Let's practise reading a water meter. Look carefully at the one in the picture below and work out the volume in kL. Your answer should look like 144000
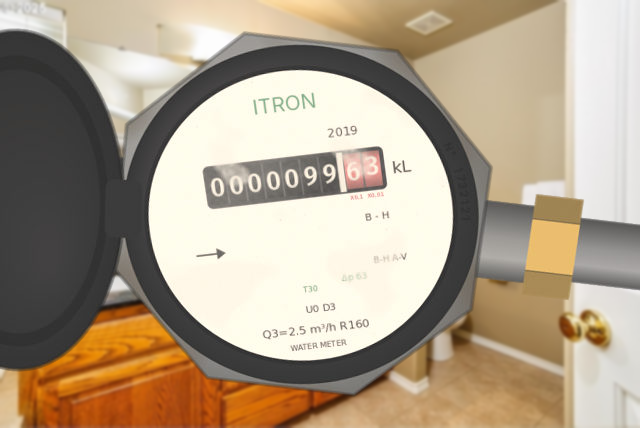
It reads 99.63
